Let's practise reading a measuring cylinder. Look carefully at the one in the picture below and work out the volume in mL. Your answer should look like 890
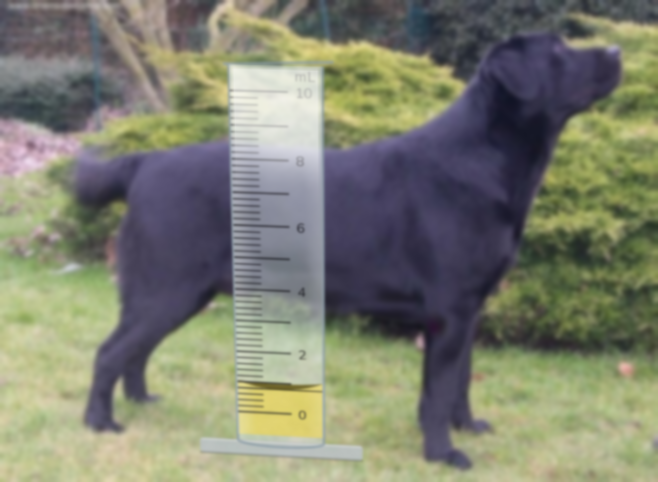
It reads 0.8
